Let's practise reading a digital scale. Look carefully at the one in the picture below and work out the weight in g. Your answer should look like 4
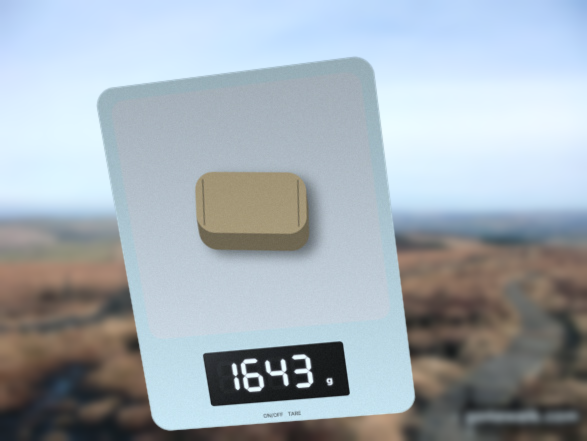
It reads 1643
